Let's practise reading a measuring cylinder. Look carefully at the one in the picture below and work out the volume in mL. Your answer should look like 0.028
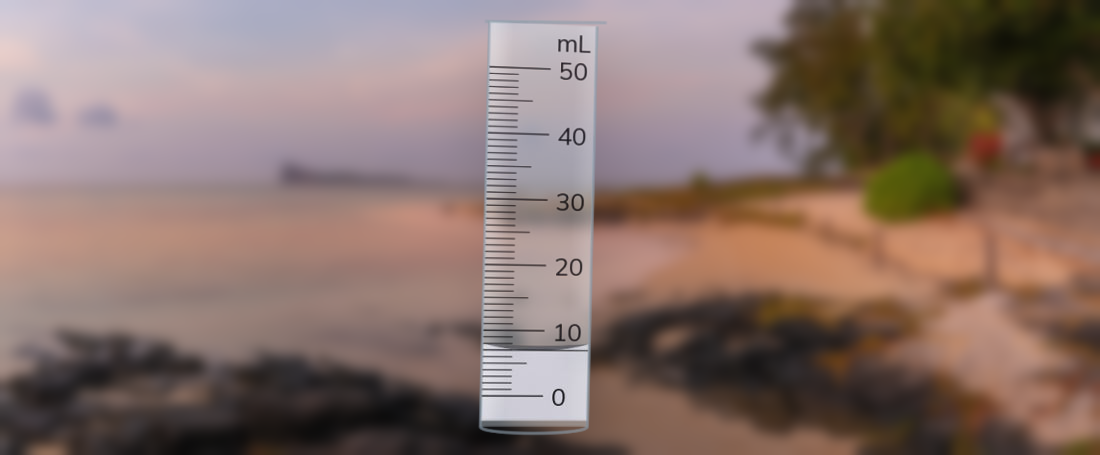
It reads 7
